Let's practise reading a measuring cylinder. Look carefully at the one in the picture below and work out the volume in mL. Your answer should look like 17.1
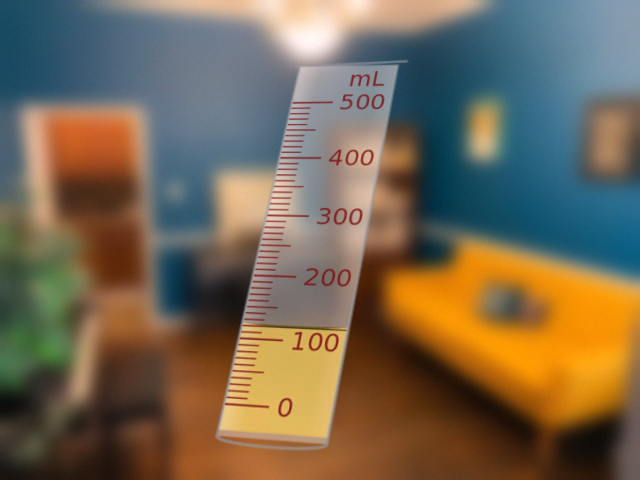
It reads 120
